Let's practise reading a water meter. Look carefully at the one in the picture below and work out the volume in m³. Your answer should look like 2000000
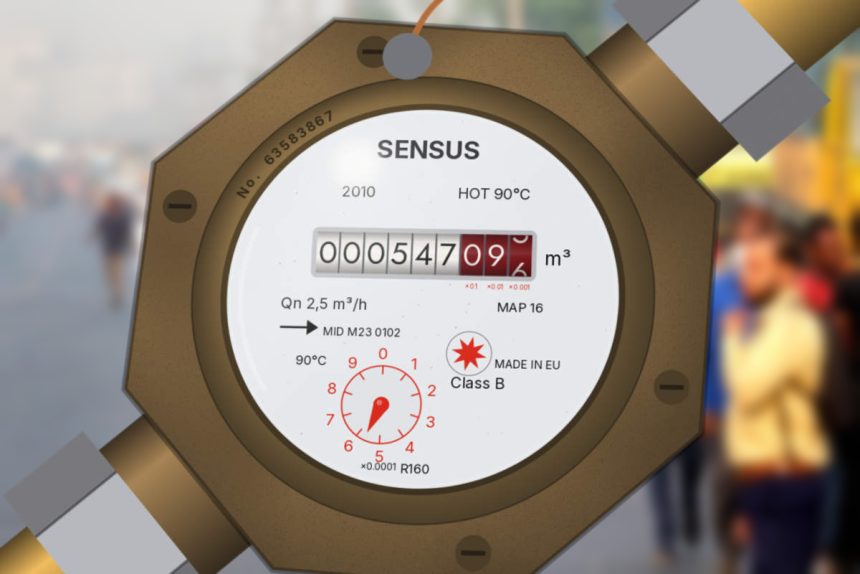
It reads 547.0955
